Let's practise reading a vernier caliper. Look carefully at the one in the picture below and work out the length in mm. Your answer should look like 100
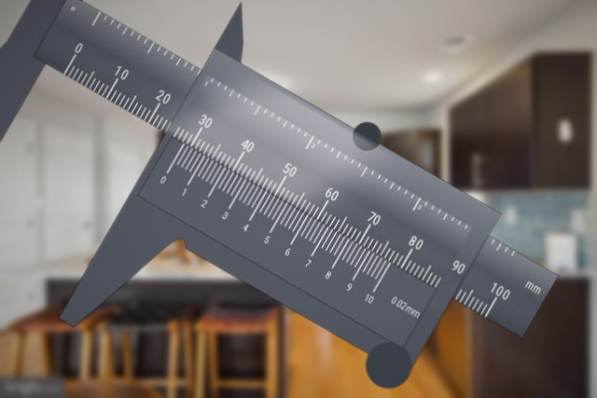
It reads 28.5
